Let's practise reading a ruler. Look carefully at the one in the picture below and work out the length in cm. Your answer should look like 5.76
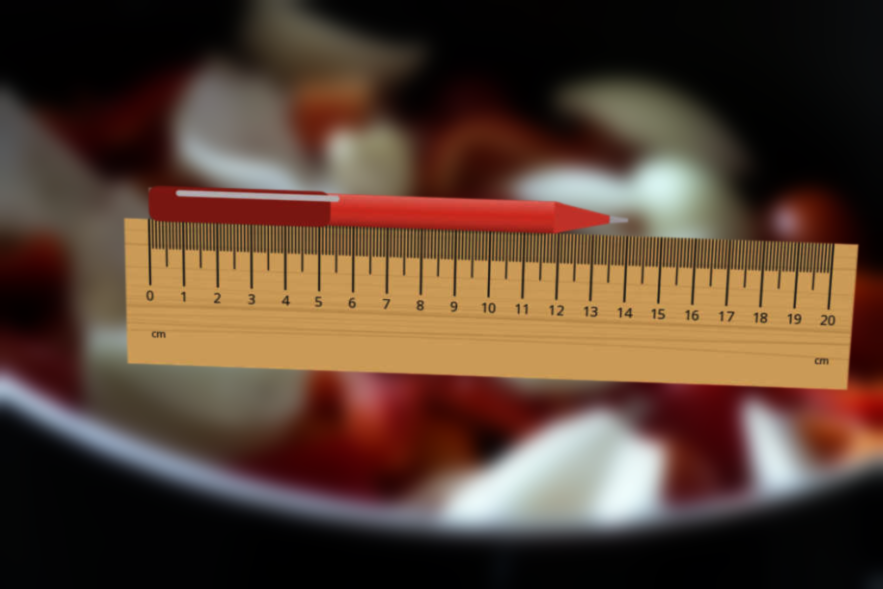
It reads 14
